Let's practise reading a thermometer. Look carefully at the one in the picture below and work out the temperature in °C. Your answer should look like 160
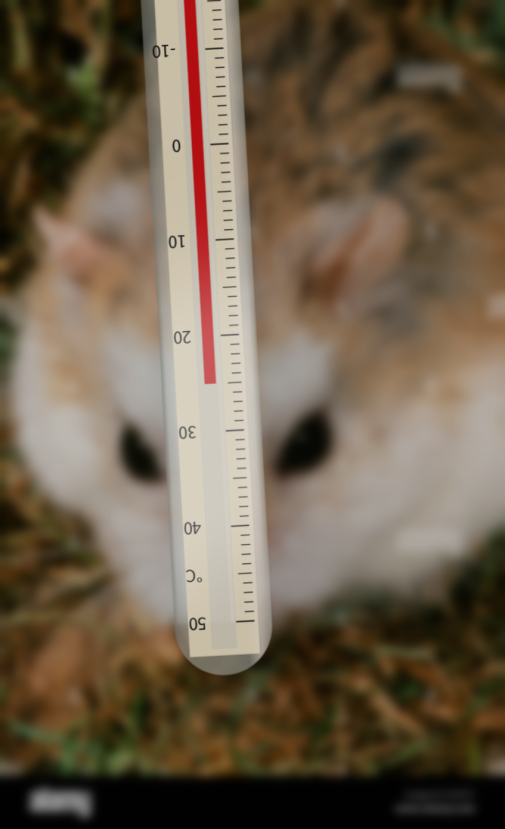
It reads 25
